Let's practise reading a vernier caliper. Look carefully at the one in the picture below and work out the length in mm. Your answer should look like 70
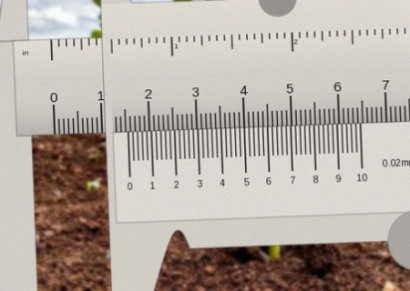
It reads 15.5
